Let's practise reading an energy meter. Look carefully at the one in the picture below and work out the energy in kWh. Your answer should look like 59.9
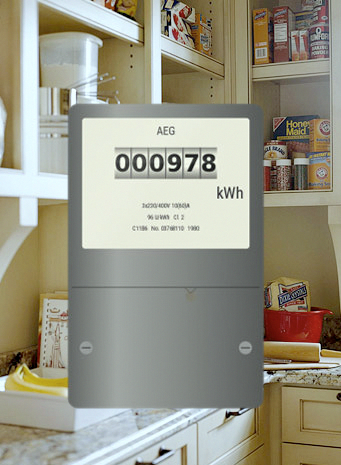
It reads 978
